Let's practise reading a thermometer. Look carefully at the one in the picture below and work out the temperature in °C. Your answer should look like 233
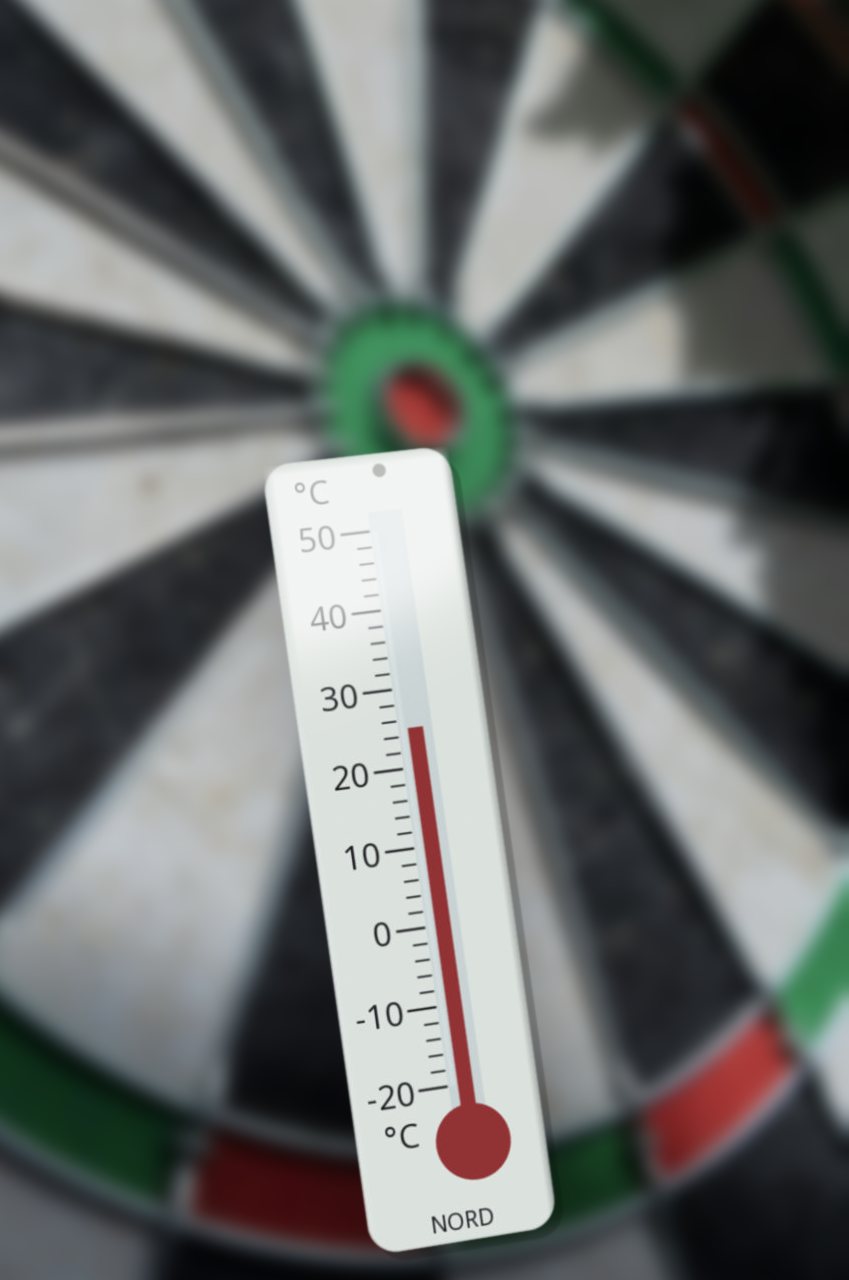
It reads 25
